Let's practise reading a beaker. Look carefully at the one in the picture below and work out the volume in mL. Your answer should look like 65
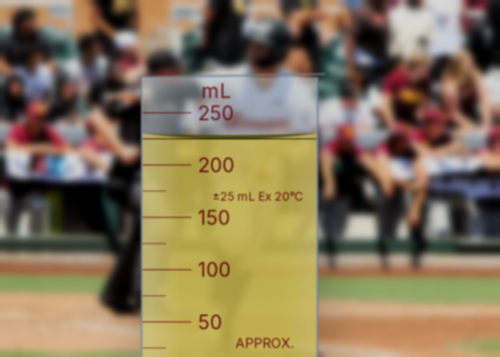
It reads 225
